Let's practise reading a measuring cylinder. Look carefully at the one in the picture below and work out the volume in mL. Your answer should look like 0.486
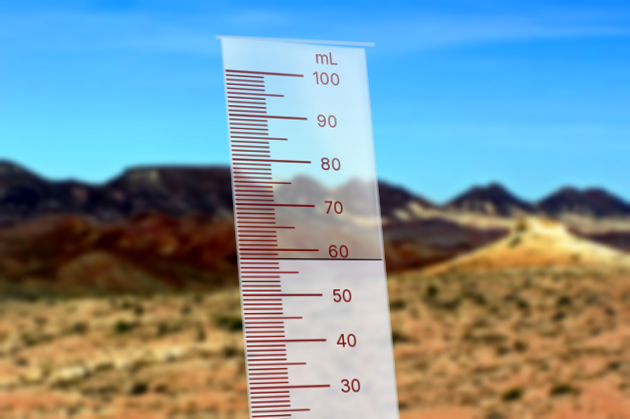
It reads 58
